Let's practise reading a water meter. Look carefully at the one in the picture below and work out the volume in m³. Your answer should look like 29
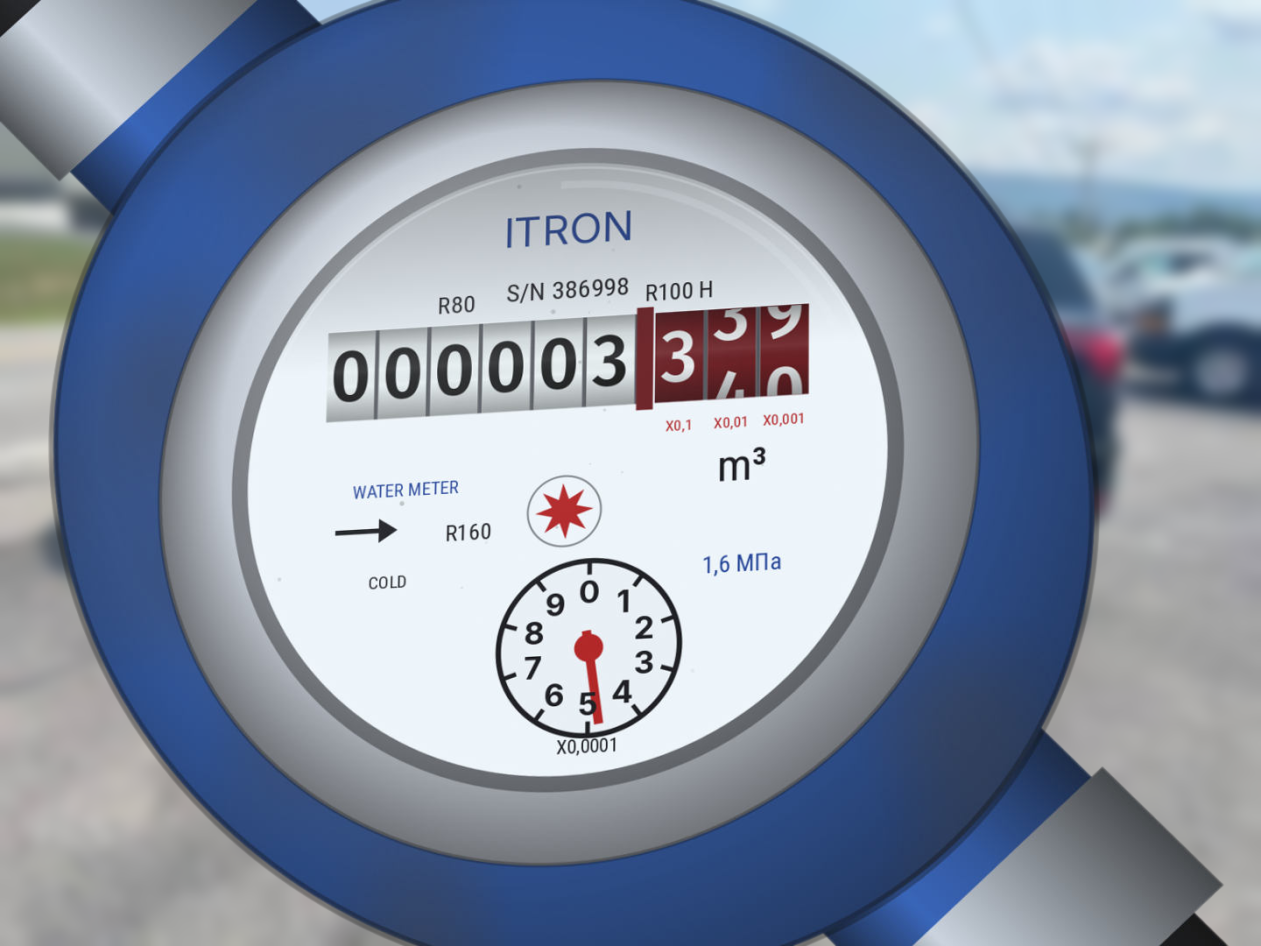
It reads 3.3394
